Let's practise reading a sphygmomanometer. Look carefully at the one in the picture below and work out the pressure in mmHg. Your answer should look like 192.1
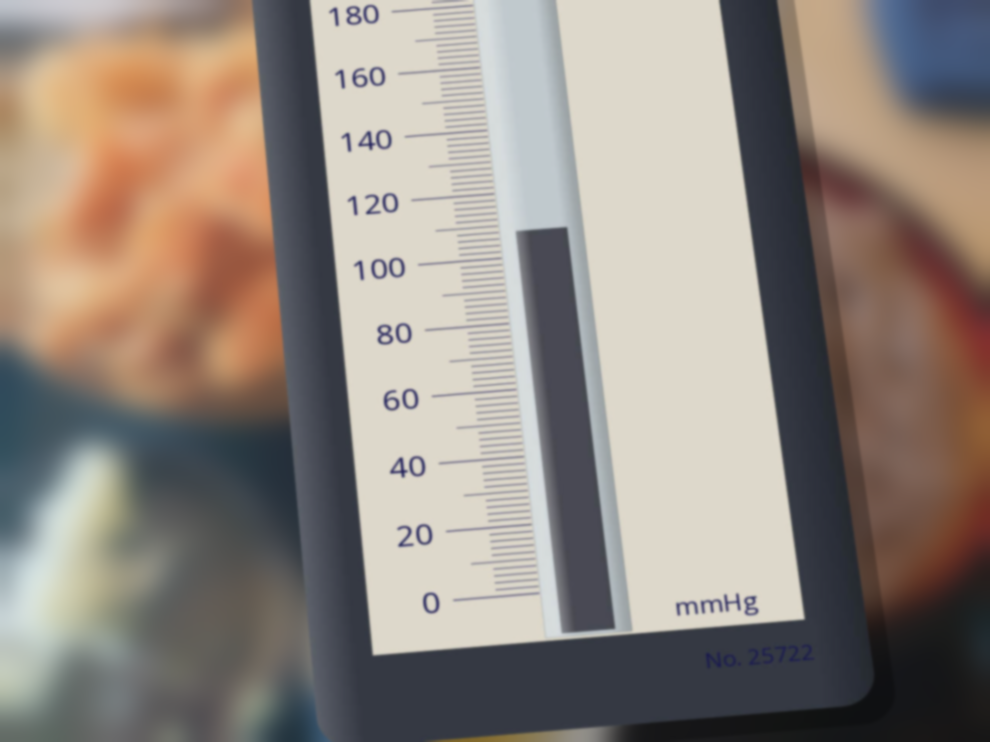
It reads 108
